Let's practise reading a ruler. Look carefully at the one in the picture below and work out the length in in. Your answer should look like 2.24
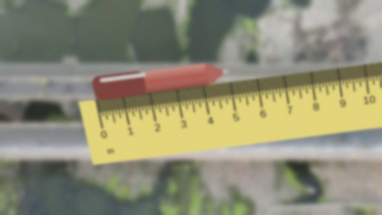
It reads 5
